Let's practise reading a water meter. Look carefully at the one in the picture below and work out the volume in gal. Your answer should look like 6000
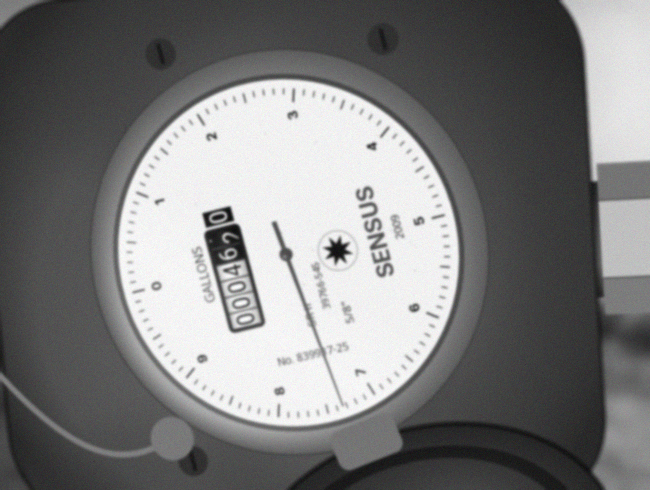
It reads 4617.3
